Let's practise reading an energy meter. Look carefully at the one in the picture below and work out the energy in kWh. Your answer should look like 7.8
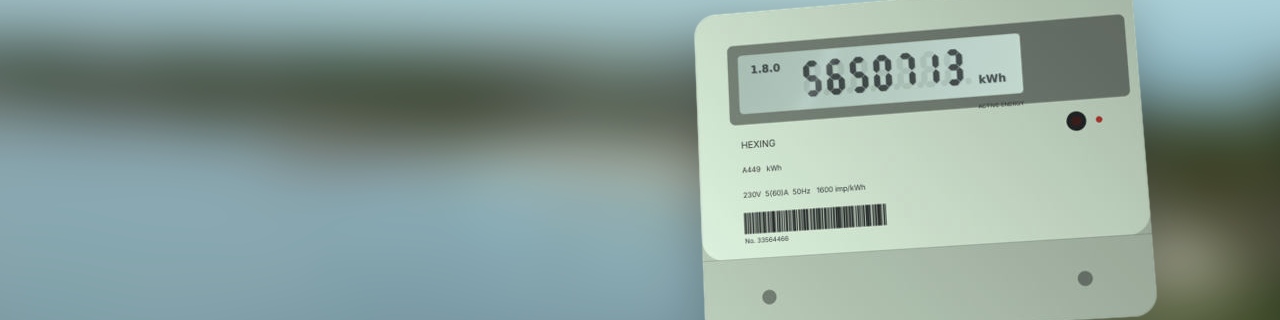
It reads 5650713
